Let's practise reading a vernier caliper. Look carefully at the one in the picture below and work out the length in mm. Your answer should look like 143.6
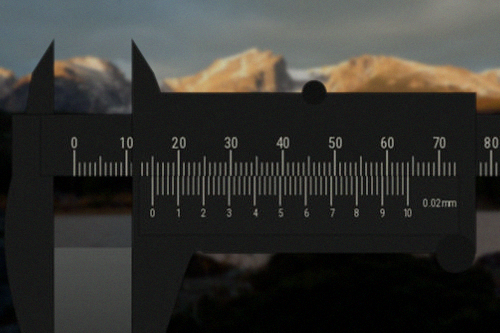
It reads 15.0
